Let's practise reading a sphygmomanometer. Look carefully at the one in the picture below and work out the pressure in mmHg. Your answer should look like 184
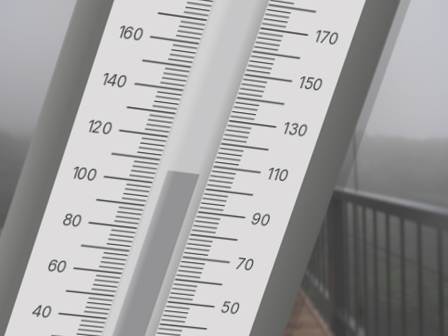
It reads 106
